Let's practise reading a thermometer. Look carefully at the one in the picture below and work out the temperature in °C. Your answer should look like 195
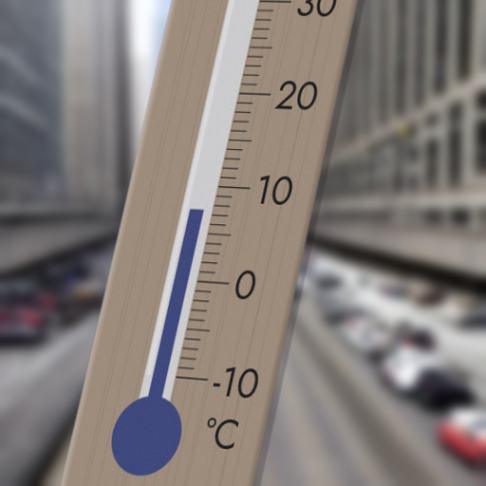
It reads 7.5
